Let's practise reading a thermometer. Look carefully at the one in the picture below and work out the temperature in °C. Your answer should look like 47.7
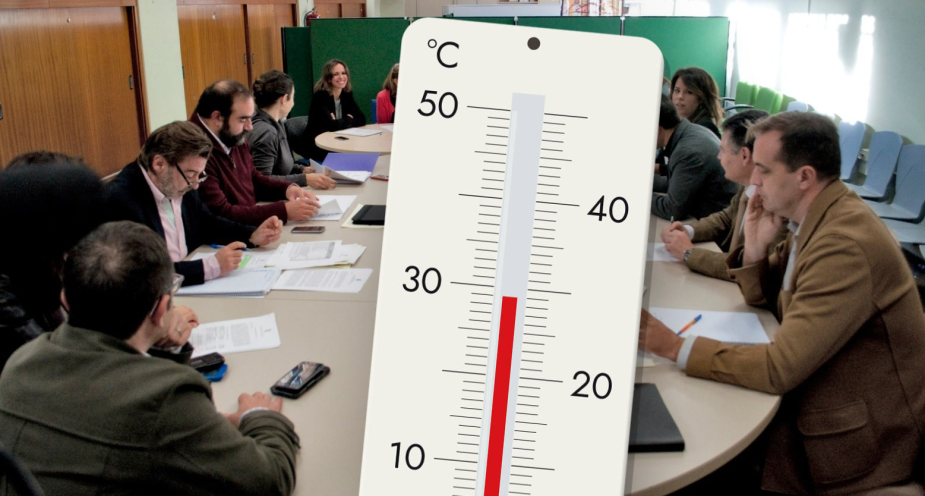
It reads 29
